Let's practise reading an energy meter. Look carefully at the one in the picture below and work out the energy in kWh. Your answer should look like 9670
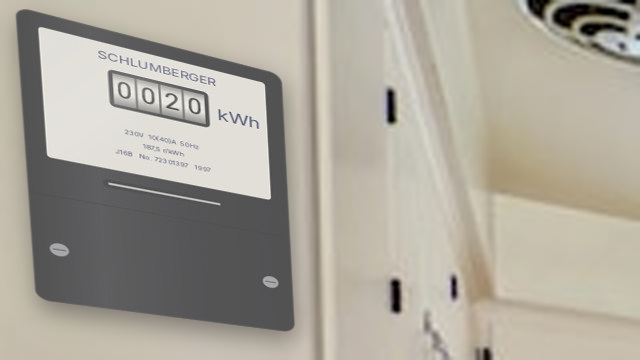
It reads 20
